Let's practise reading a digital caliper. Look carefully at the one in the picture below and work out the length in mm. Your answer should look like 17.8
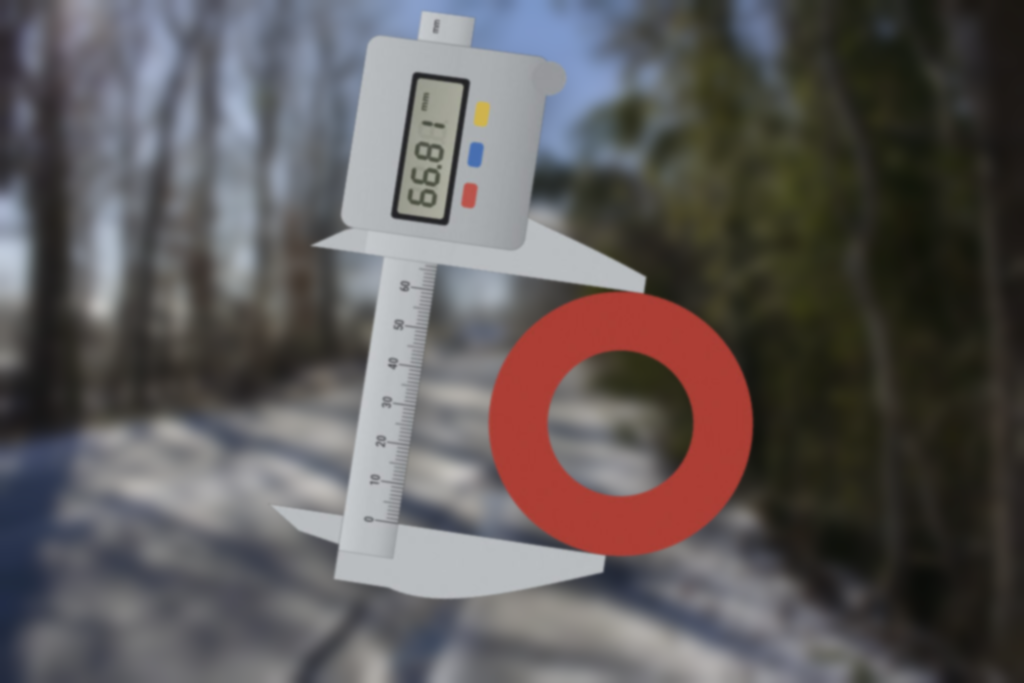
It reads 66.81
